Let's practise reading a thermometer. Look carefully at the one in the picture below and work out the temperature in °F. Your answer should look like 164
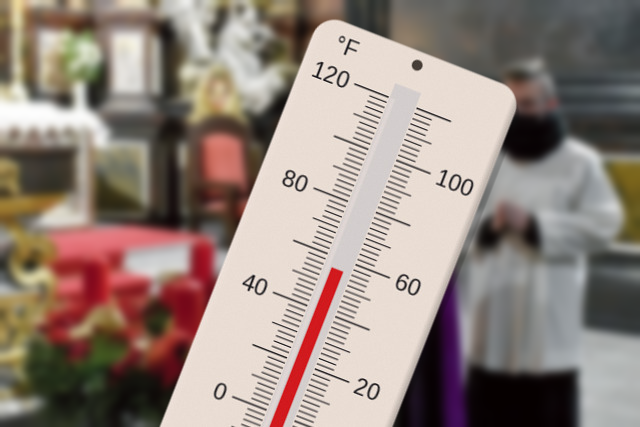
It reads 56
